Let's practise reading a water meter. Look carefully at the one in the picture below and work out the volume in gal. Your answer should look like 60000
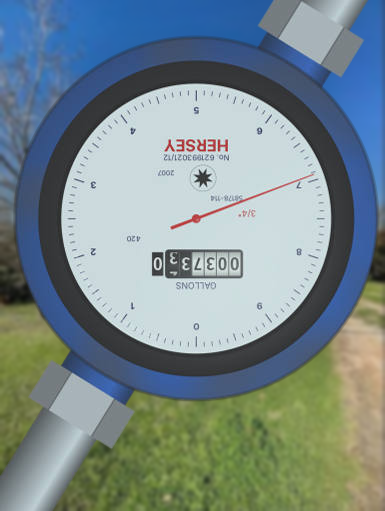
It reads 37326.9
